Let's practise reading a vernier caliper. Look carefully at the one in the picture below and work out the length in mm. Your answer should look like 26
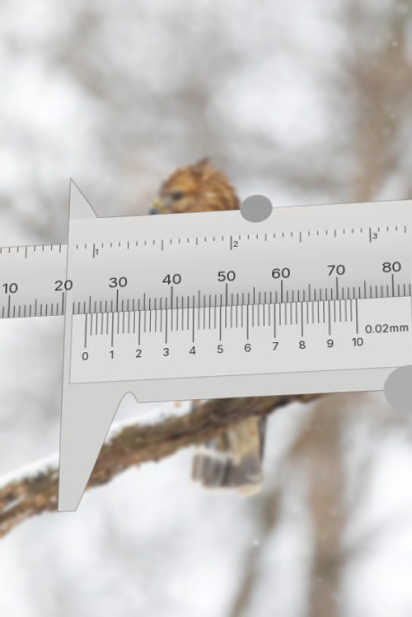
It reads 24.4
